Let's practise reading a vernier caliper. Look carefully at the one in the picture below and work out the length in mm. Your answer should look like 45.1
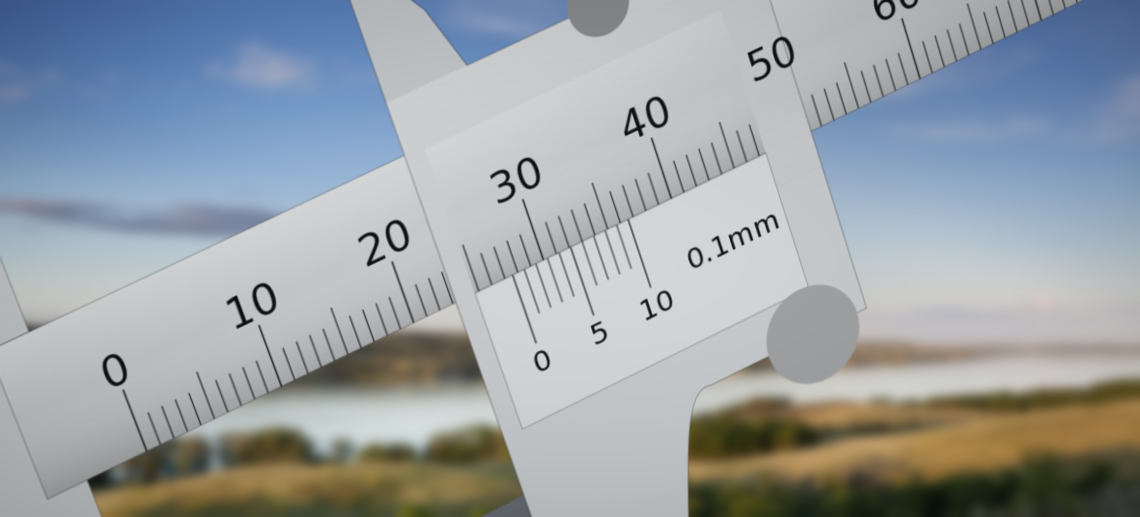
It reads 27.6
